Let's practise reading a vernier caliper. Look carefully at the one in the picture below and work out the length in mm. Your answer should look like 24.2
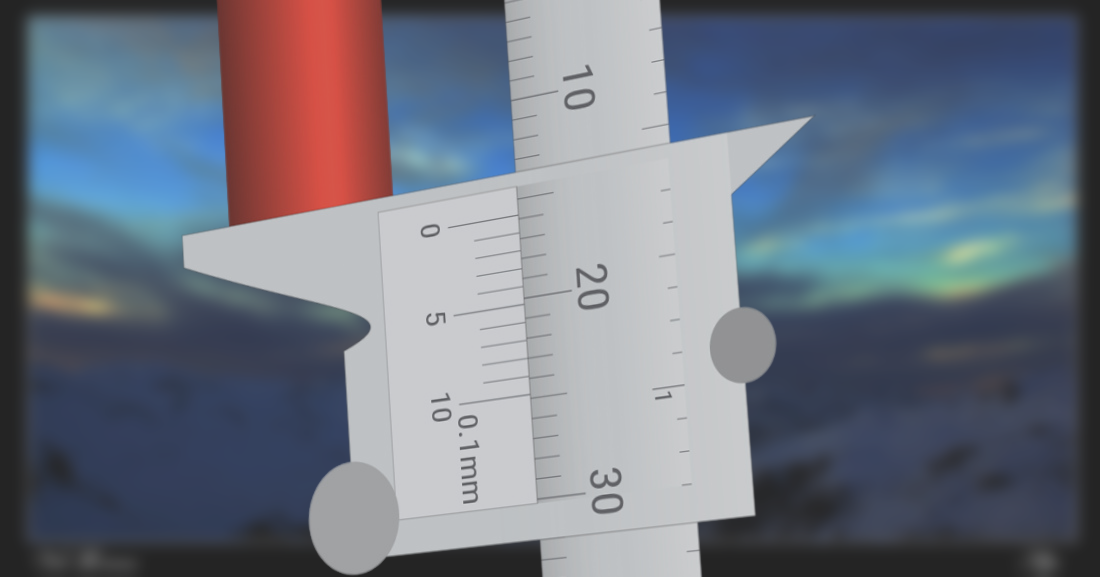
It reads 15.8
